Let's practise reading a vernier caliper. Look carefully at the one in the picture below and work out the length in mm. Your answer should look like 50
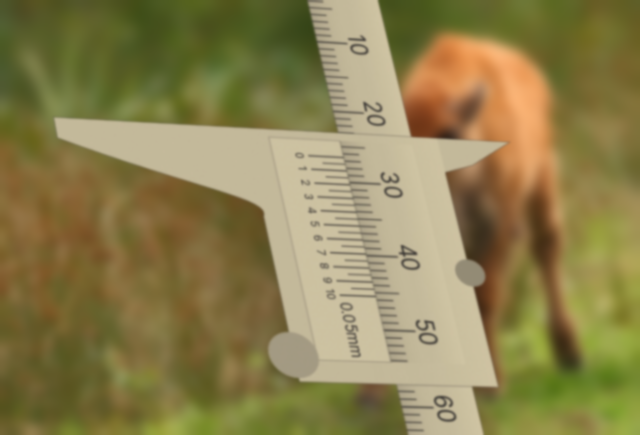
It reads 26.5
